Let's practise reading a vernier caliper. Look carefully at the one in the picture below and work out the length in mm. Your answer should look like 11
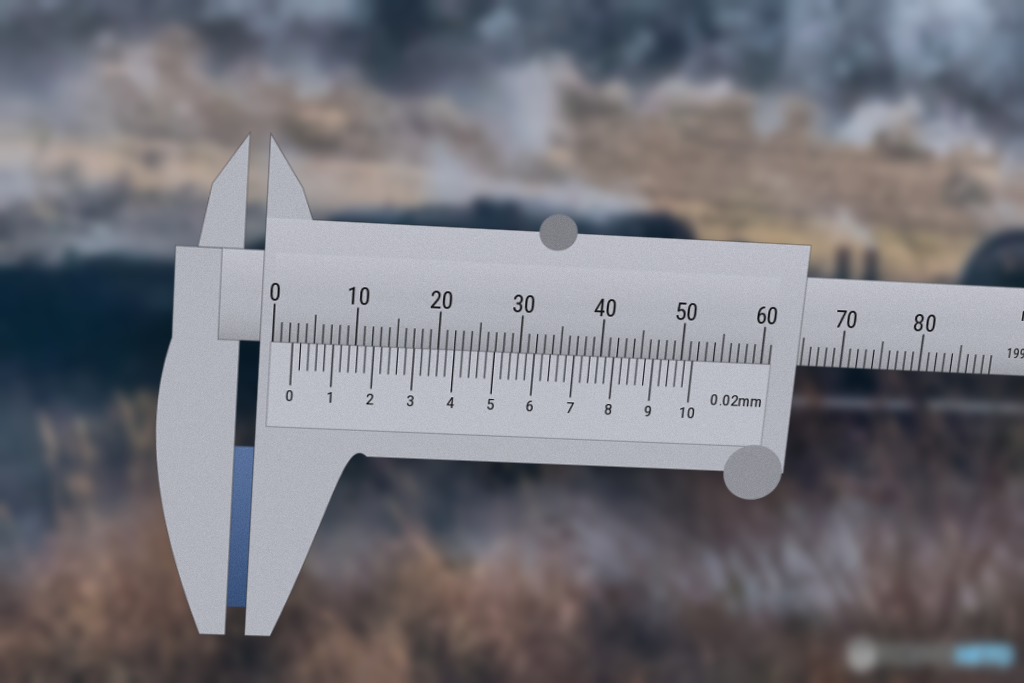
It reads 2.4
